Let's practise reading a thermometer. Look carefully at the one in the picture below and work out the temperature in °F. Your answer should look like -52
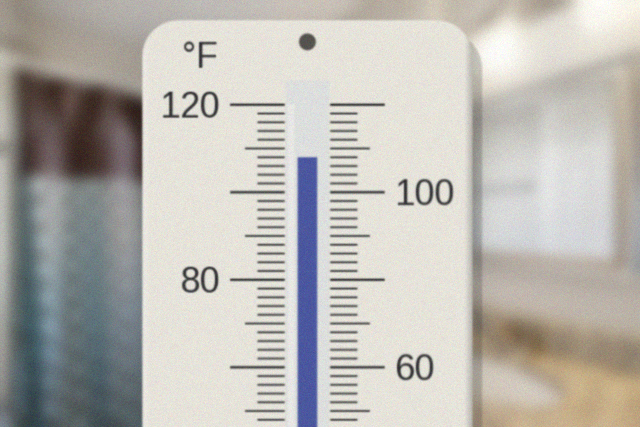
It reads 108
